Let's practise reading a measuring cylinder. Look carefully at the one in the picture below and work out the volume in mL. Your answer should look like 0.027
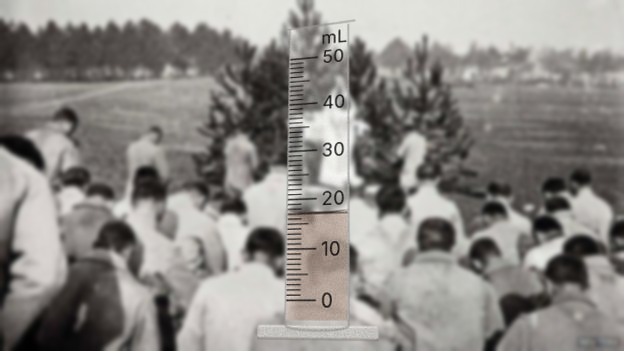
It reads 17
